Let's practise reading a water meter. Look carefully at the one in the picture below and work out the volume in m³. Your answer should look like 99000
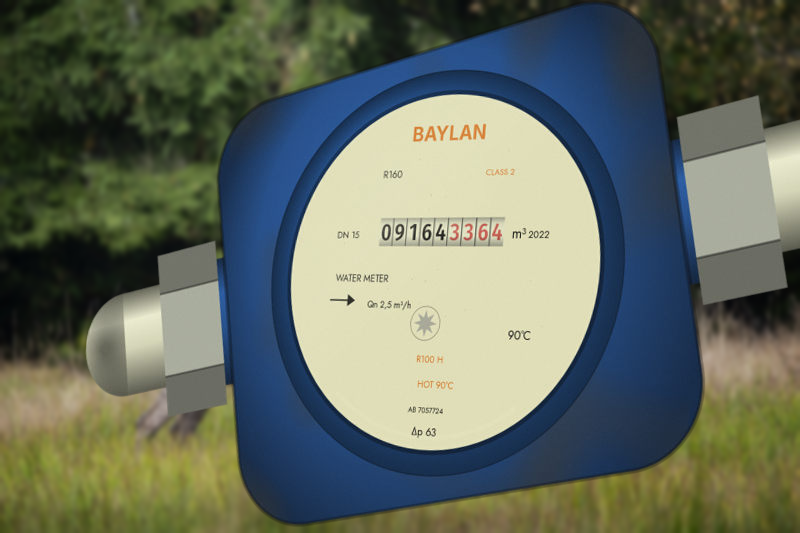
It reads 9164.3364
